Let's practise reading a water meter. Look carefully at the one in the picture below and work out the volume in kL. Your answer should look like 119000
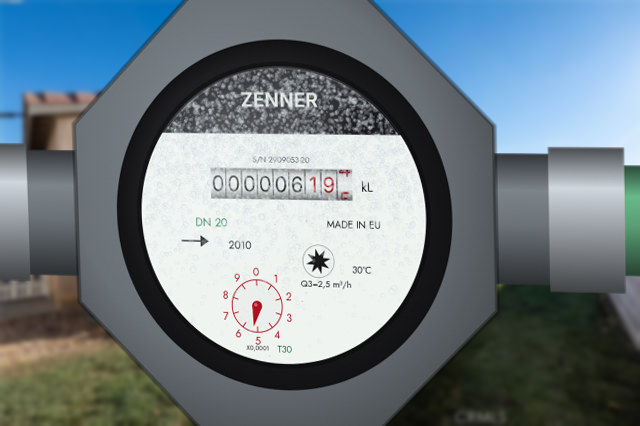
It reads 6.1945
